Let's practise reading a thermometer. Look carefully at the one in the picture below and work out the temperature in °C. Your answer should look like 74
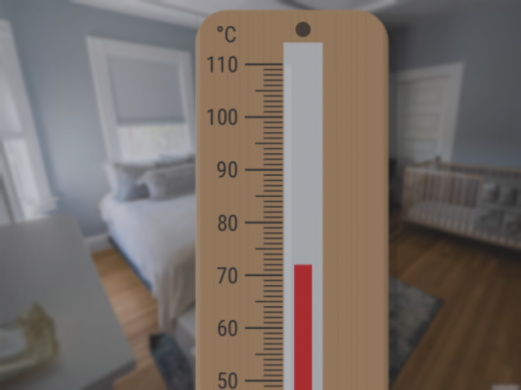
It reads 72
